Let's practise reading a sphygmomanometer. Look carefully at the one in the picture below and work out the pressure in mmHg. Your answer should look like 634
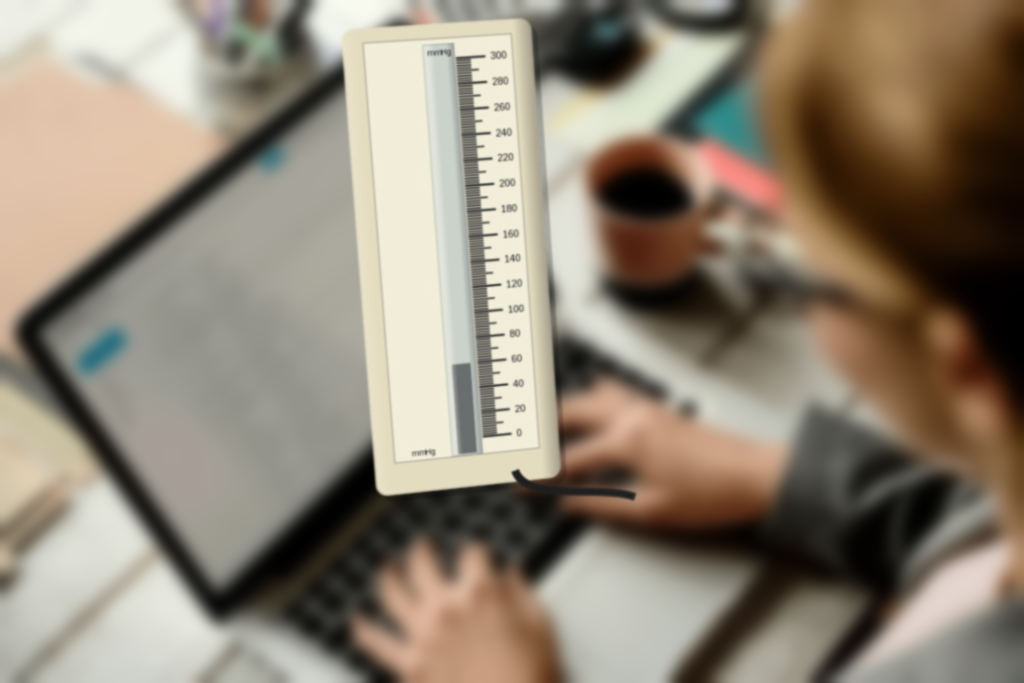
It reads 60
